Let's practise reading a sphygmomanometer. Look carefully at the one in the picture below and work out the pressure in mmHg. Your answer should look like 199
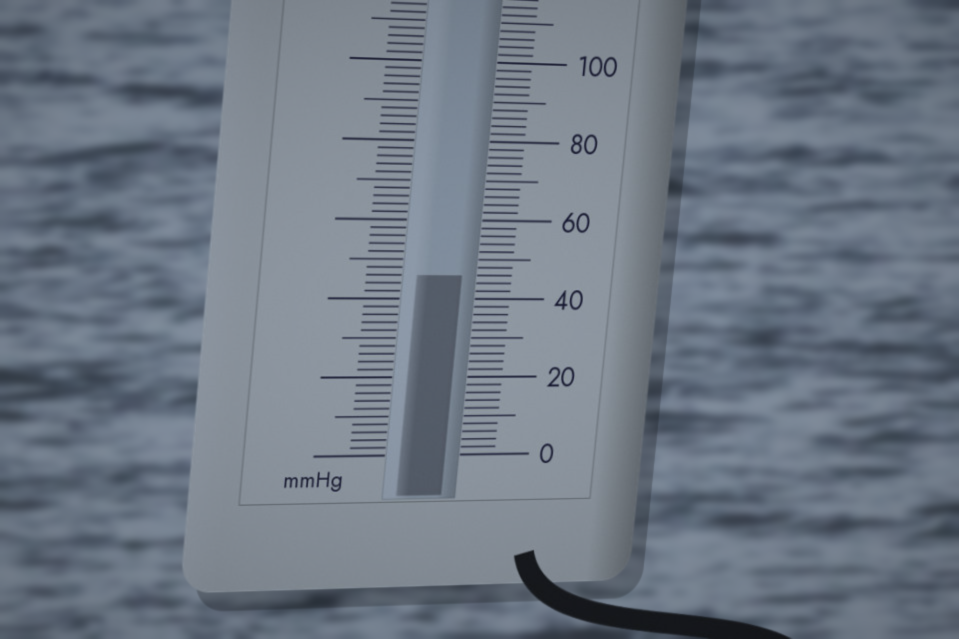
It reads 46
